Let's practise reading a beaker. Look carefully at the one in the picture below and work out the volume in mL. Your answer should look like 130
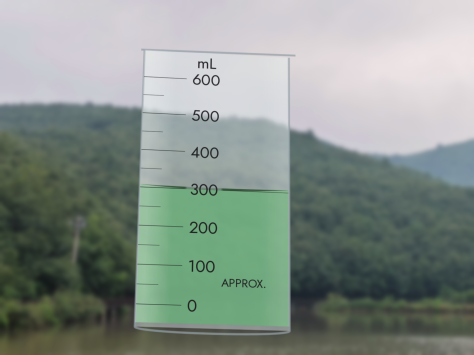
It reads 300
